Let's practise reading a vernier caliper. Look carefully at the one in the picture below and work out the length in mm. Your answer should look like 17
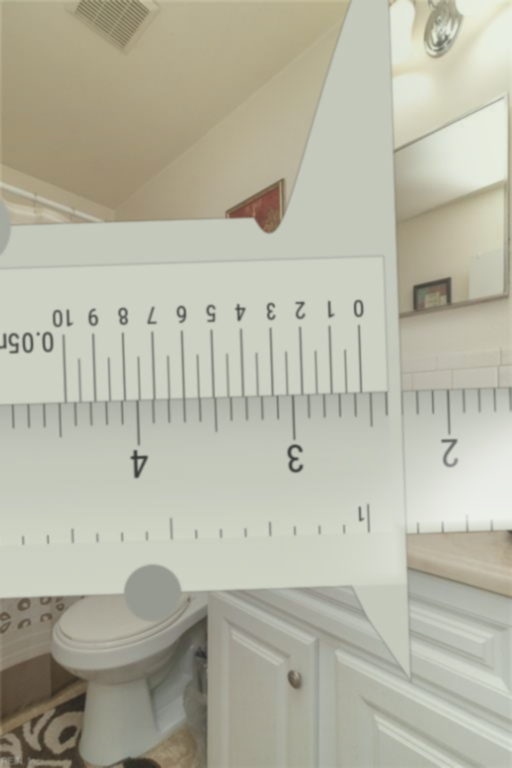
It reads 25.6
